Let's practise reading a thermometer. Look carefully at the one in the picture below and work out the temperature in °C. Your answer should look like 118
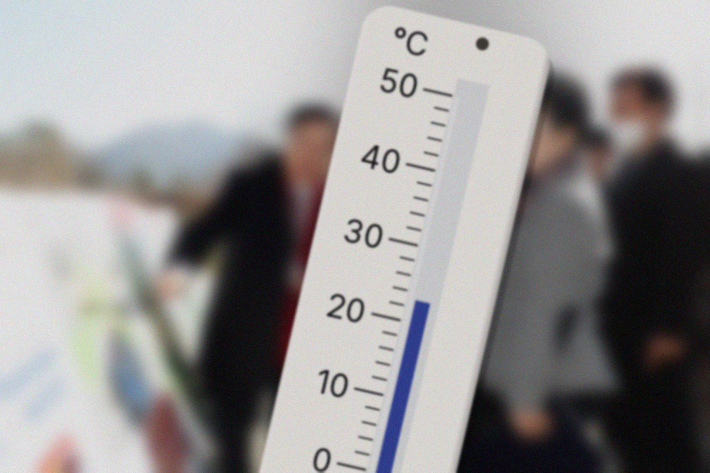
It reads 23
